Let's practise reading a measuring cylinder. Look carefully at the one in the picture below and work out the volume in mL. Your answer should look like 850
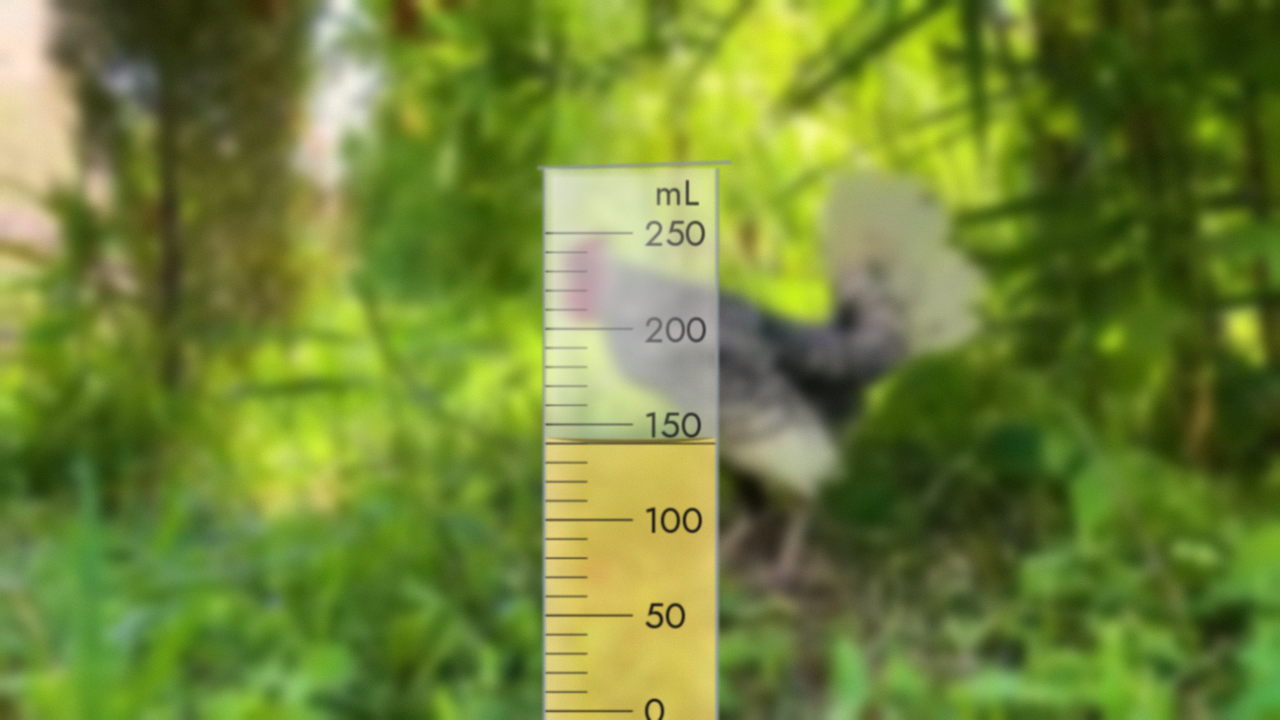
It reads 140
